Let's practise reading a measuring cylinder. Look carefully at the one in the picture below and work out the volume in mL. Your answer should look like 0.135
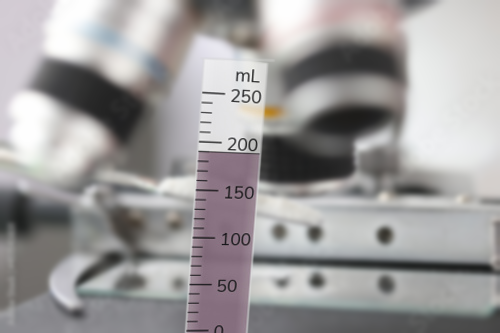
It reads 190
